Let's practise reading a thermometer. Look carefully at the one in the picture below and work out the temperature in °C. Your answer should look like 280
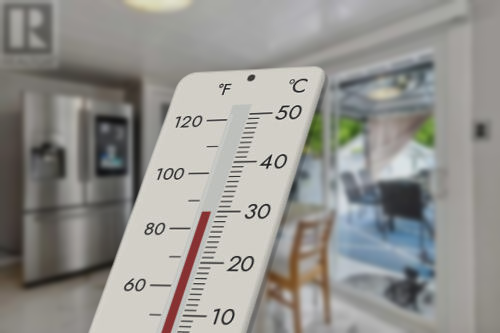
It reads 30
